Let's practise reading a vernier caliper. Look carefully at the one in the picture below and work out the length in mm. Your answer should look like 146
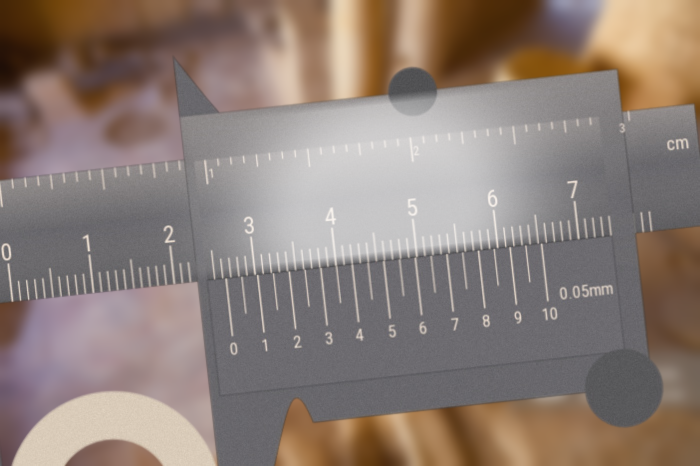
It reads 26.4
